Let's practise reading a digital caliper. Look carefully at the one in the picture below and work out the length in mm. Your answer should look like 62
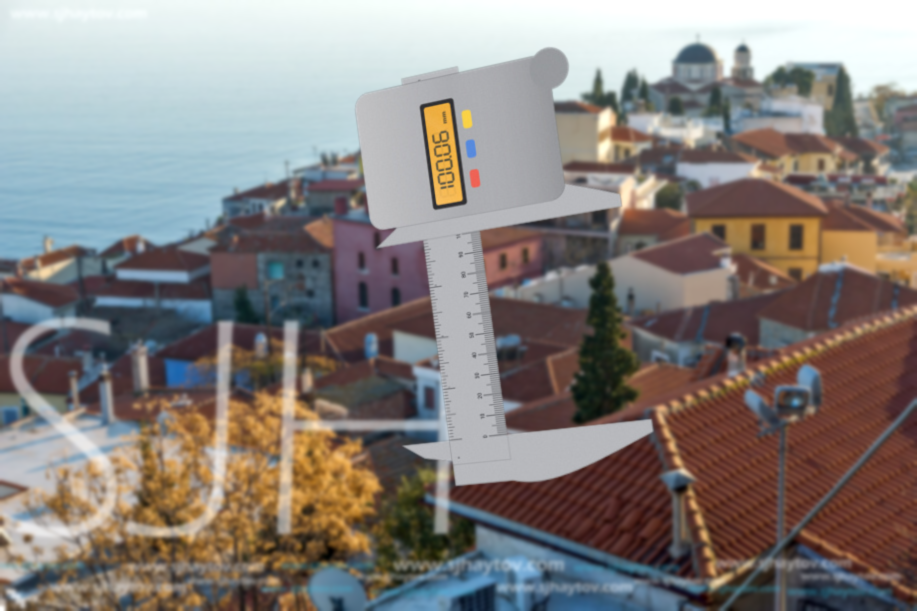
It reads 100.06
